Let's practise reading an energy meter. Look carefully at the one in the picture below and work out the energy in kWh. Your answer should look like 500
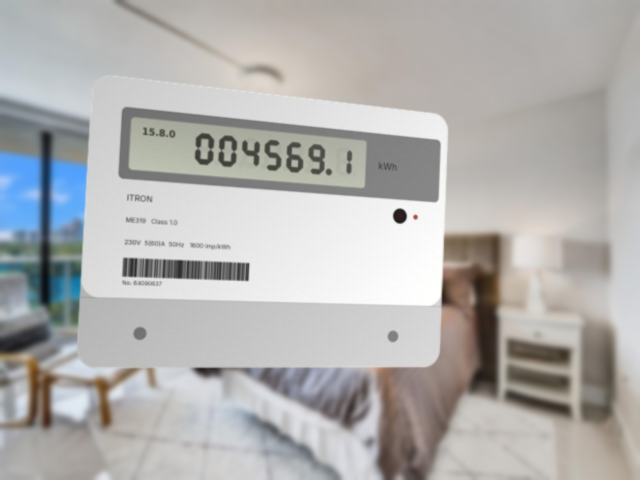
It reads 4569.1
